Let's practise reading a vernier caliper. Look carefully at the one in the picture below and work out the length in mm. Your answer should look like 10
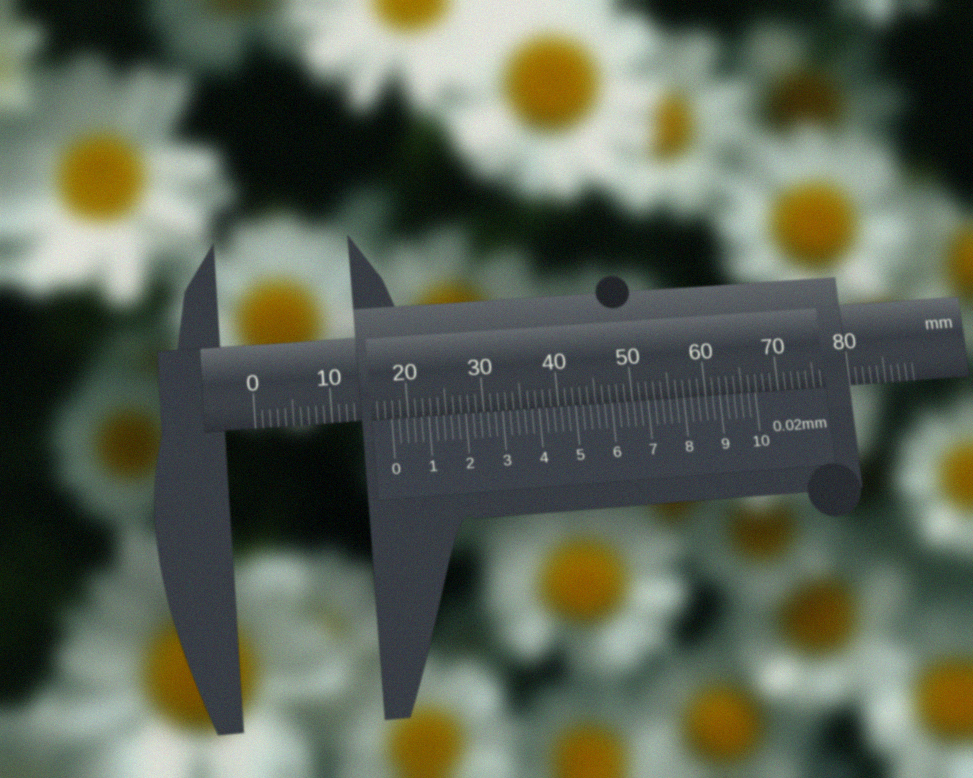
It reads 17.8
